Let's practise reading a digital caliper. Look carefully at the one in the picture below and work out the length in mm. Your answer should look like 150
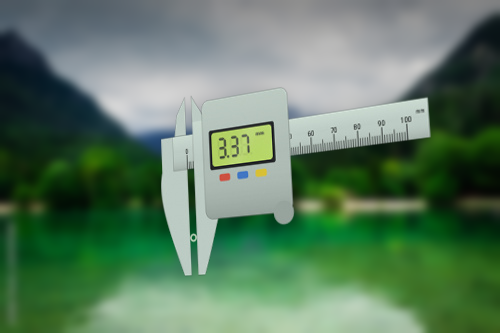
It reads 3.37
